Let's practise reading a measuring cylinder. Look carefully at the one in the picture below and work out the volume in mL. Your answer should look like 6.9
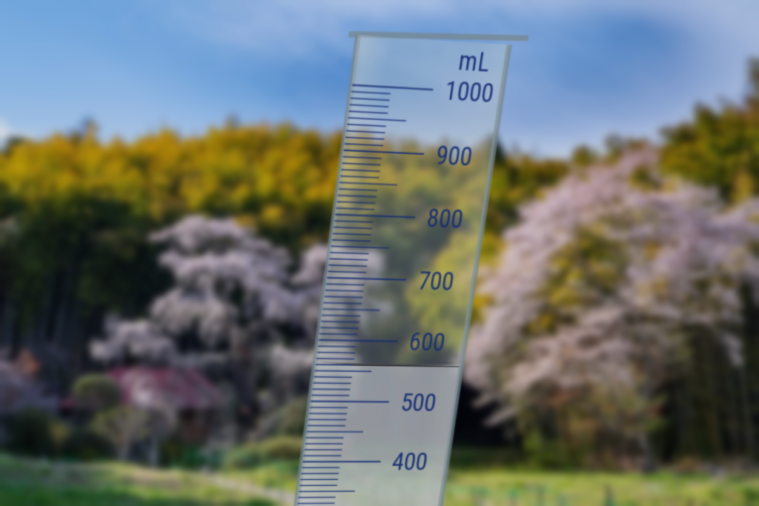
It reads 560
